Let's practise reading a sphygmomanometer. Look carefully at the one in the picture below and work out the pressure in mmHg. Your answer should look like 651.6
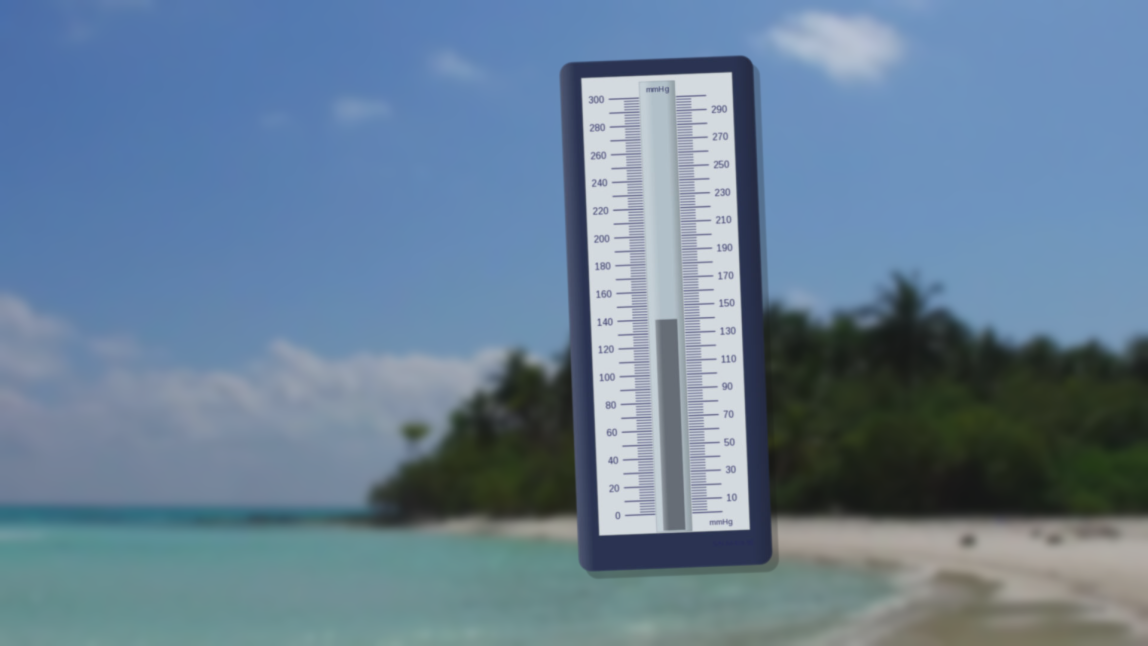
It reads 140
